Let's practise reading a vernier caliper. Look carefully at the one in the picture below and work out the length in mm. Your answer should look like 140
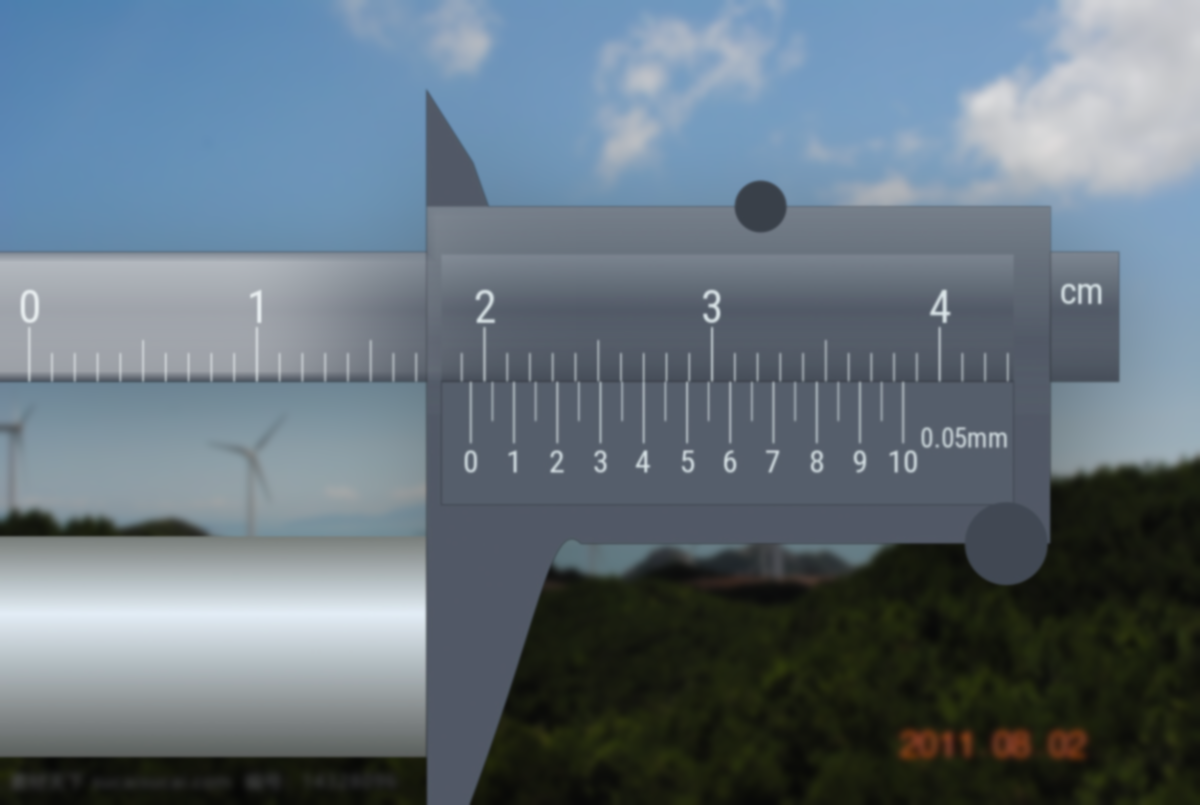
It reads 19.4
